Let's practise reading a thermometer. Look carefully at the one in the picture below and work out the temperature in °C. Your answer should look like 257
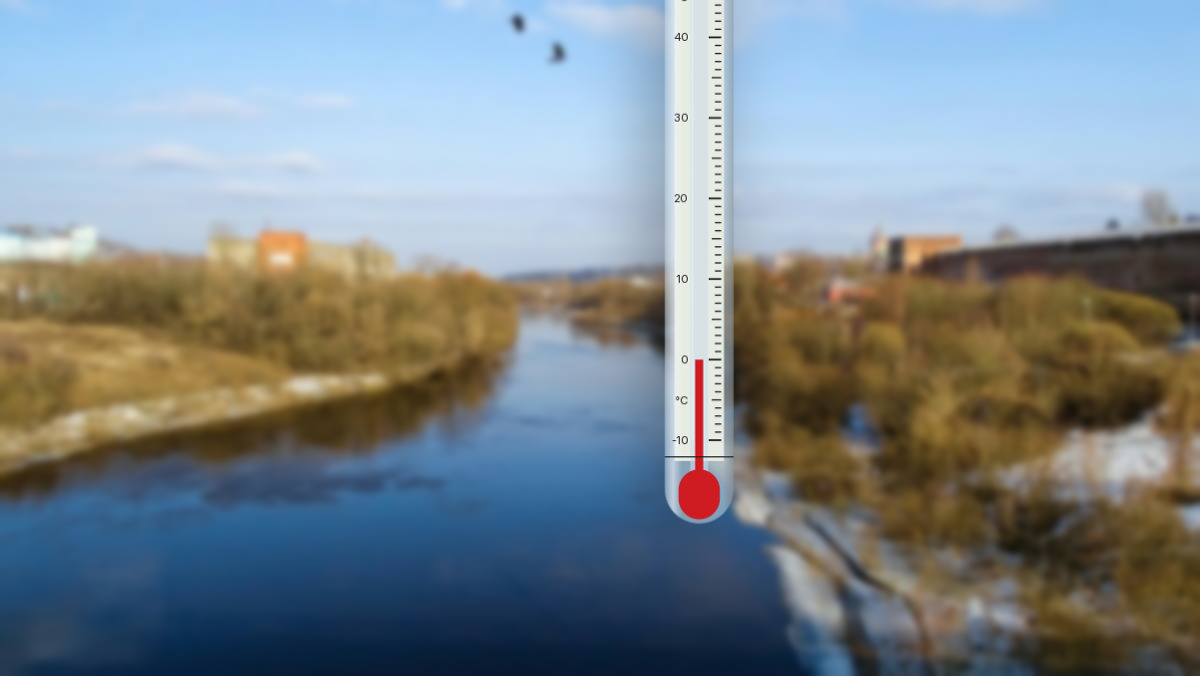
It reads 0
